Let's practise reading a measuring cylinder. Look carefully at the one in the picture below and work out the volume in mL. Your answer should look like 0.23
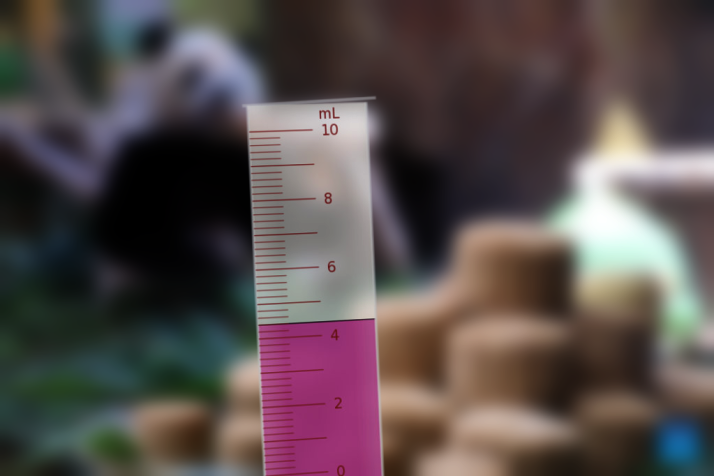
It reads 4.4
